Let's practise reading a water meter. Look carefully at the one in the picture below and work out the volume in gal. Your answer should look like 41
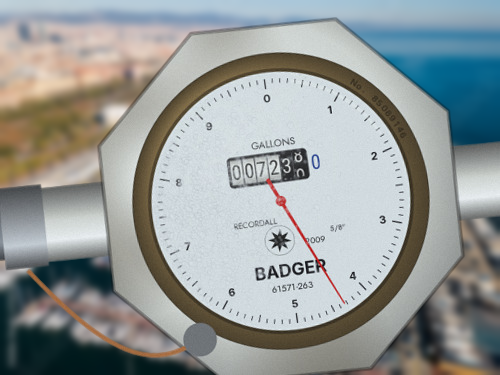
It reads 72384.3
